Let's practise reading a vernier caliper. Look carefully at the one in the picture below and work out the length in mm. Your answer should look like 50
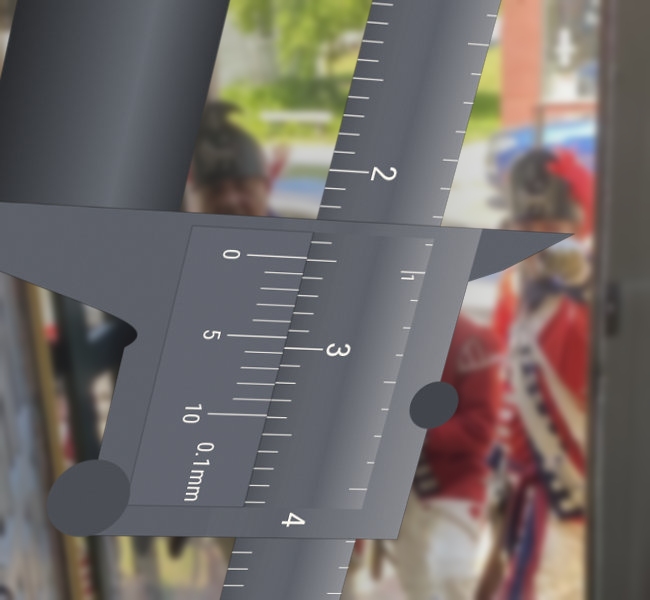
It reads 24.9
